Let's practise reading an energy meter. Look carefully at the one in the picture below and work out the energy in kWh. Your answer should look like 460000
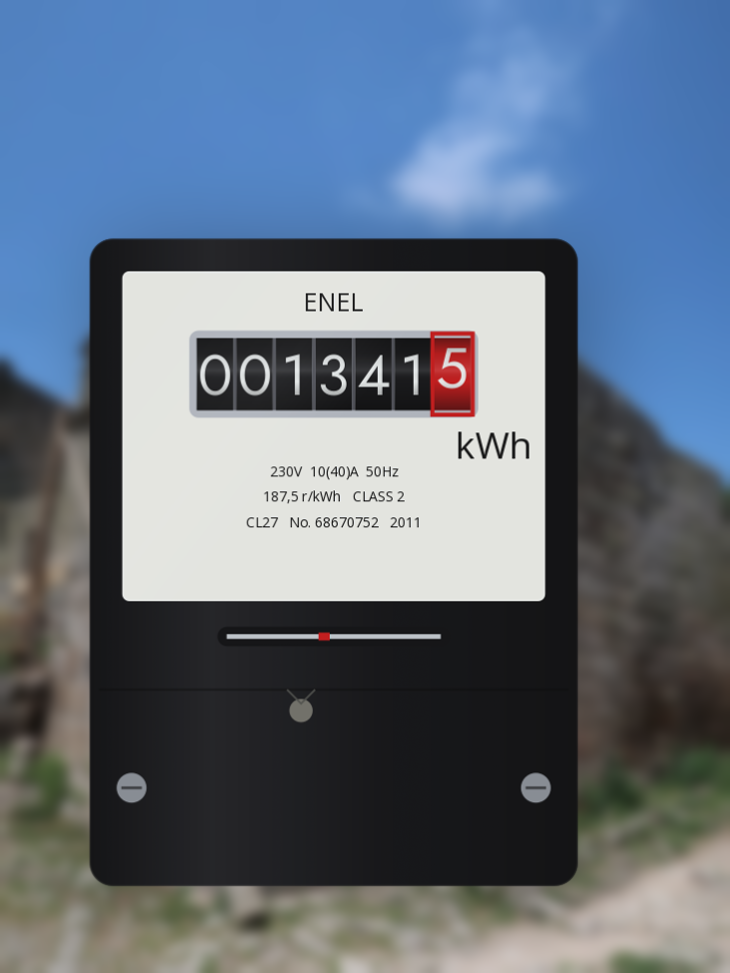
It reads 1341.5
